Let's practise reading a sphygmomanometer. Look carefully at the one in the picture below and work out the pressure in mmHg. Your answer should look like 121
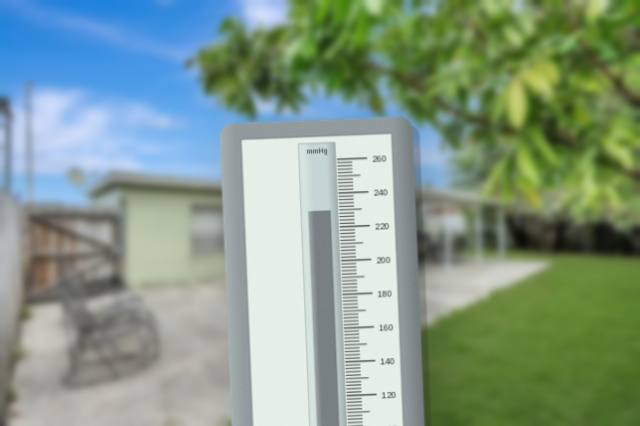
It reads 230
